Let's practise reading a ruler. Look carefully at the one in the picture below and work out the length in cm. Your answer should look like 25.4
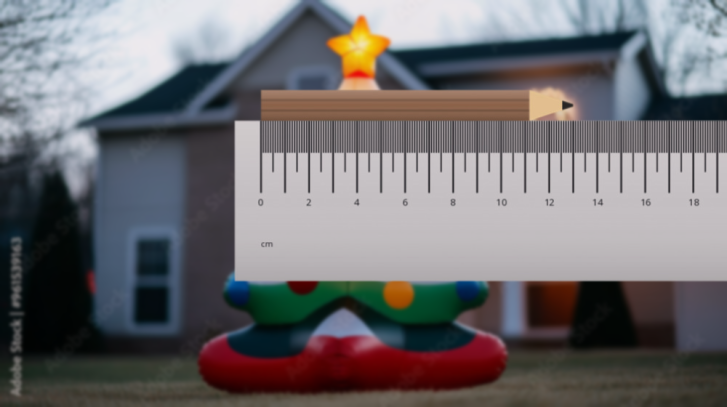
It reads 13
